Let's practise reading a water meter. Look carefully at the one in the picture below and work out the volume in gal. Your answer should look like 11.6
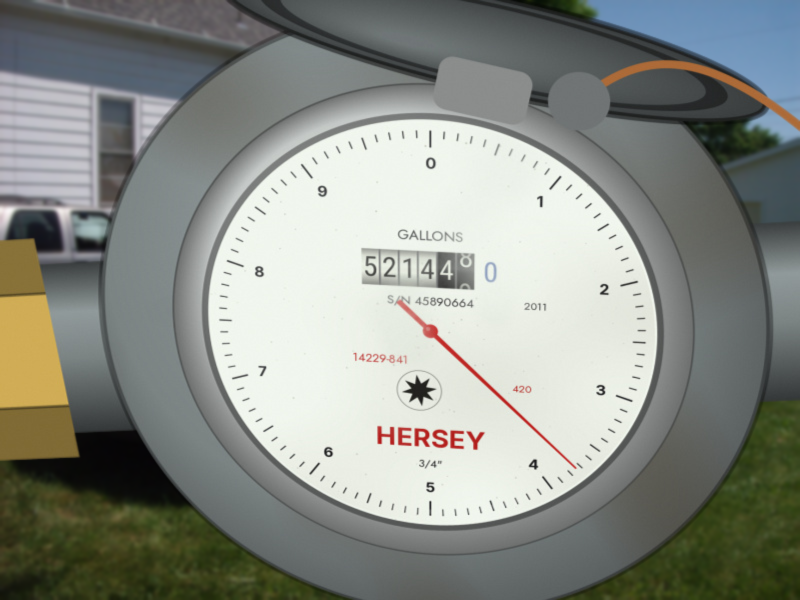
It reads 5214483.7
